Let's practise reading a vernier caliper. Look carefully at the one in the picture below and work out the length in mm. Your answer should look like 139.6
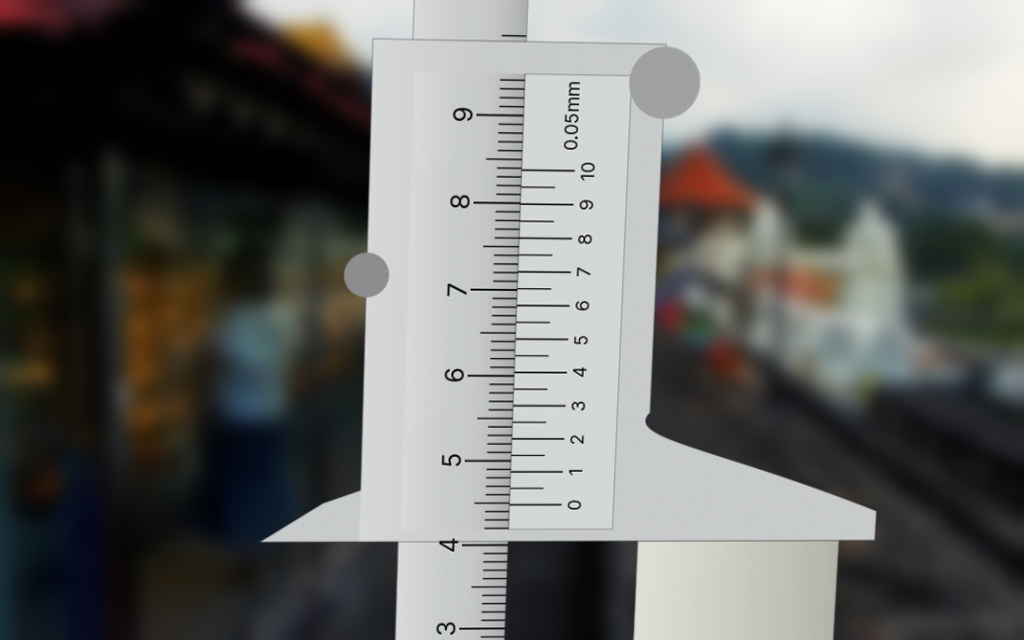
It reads 44.8
